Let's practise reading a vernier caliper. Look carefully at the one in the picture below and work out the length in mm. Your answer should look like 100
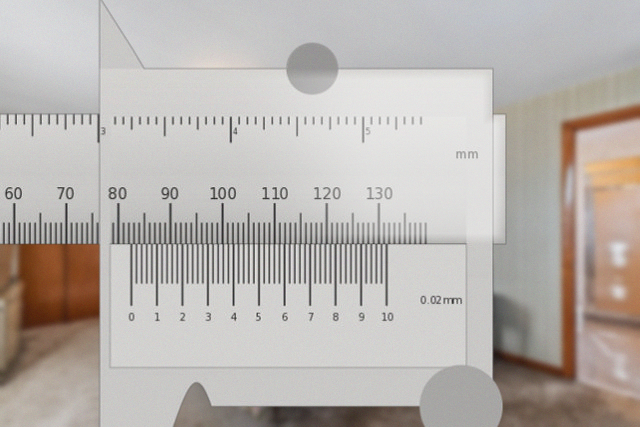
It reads 82.5
